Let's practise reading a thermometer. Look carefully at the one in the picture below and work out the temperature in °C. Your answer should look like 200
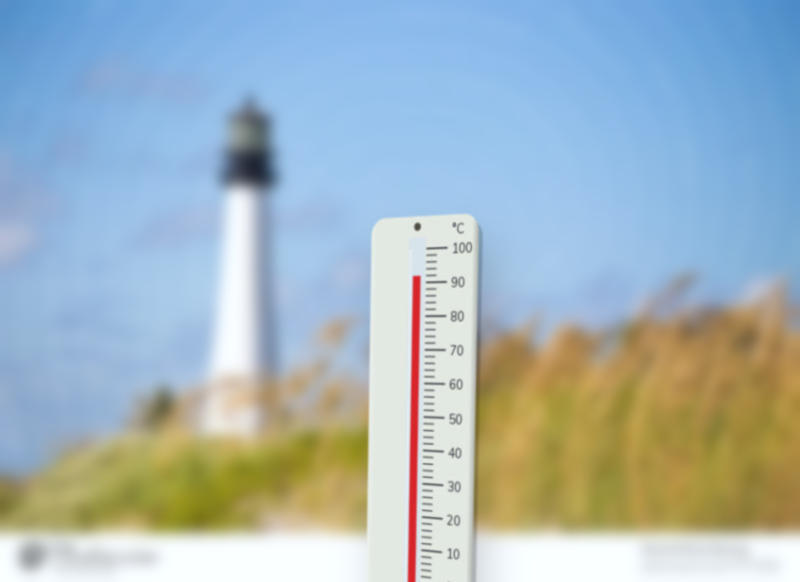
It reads 92
